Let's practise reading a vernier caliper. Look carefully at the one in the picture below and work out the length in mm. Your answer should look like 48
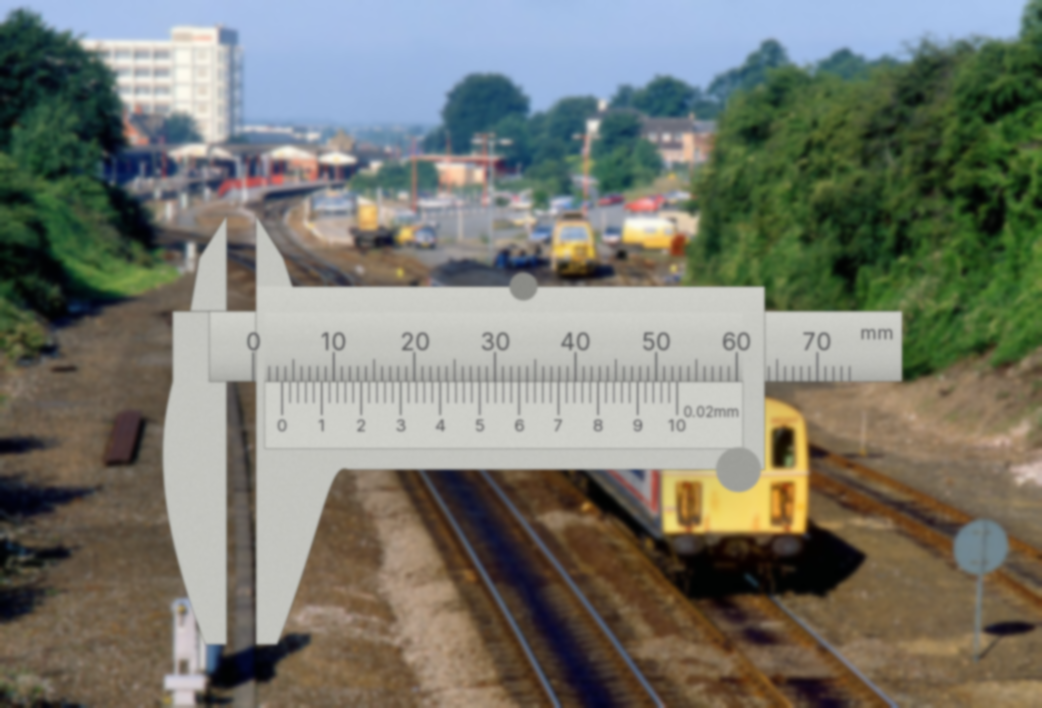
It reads 3.6
